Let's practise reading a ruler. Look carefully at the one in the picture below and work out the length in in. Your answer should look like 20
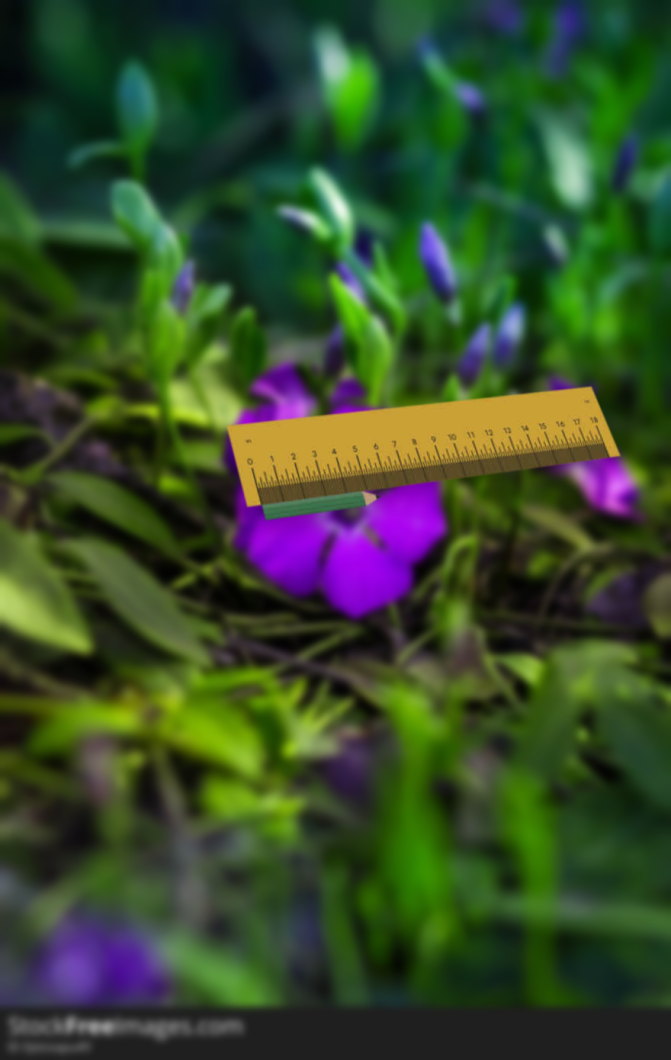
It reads 5.5
